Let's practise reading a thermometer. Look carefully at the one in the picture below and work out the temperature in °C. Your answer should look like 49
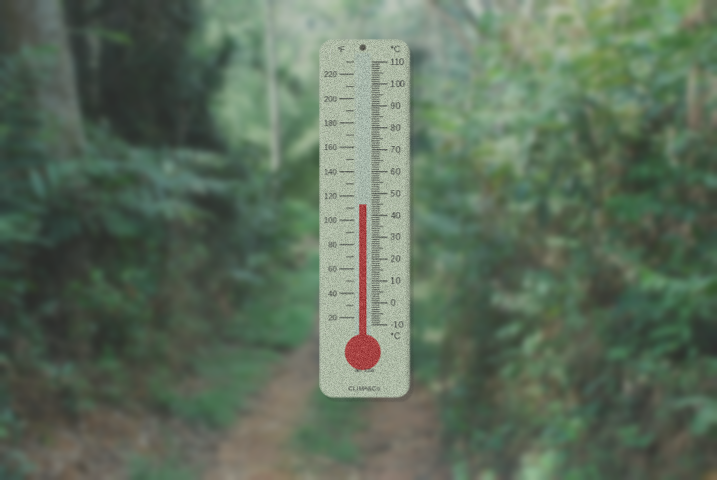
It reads 45
